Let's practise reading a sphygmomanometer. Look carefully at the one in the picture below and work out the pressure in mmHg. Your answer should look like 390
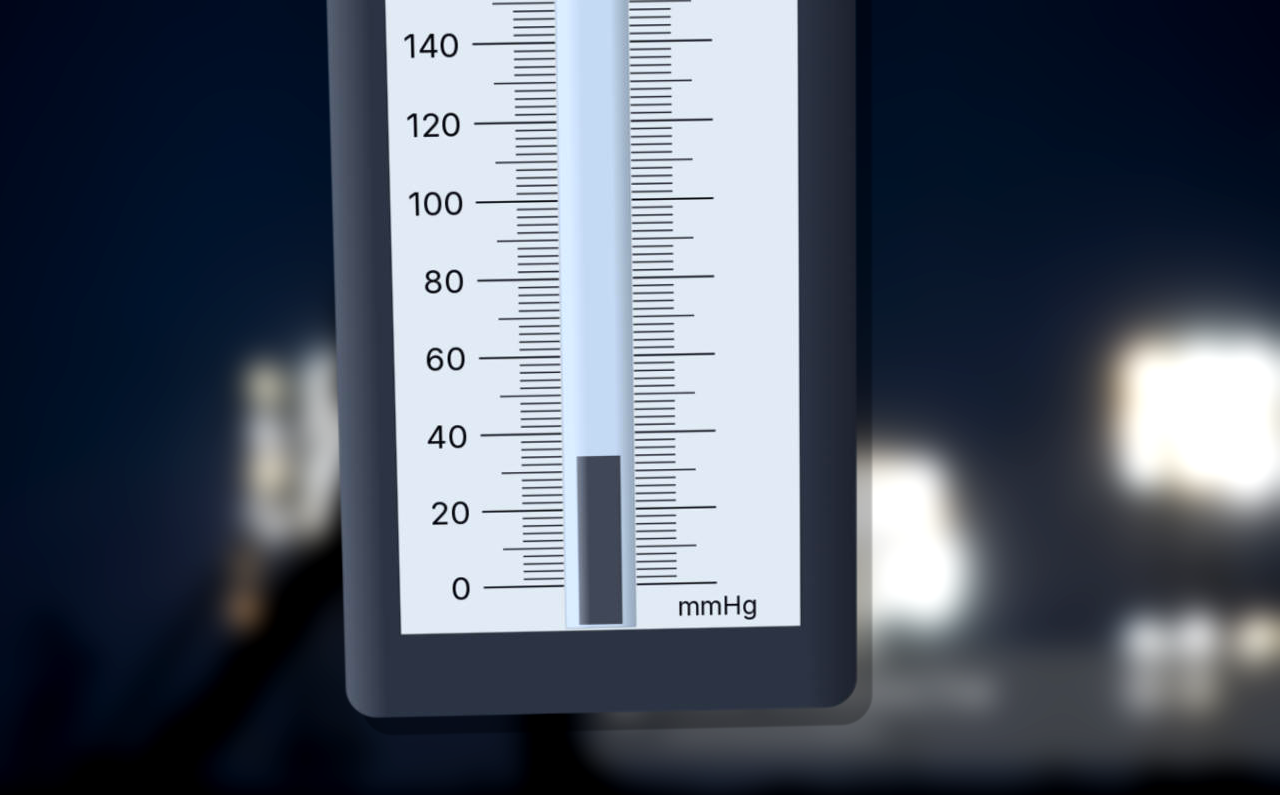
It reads 34
